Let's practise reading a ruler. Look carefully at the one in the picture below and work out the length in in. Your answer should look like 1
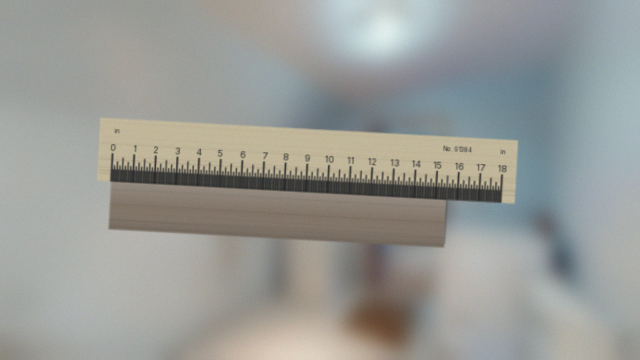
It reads 15.5
